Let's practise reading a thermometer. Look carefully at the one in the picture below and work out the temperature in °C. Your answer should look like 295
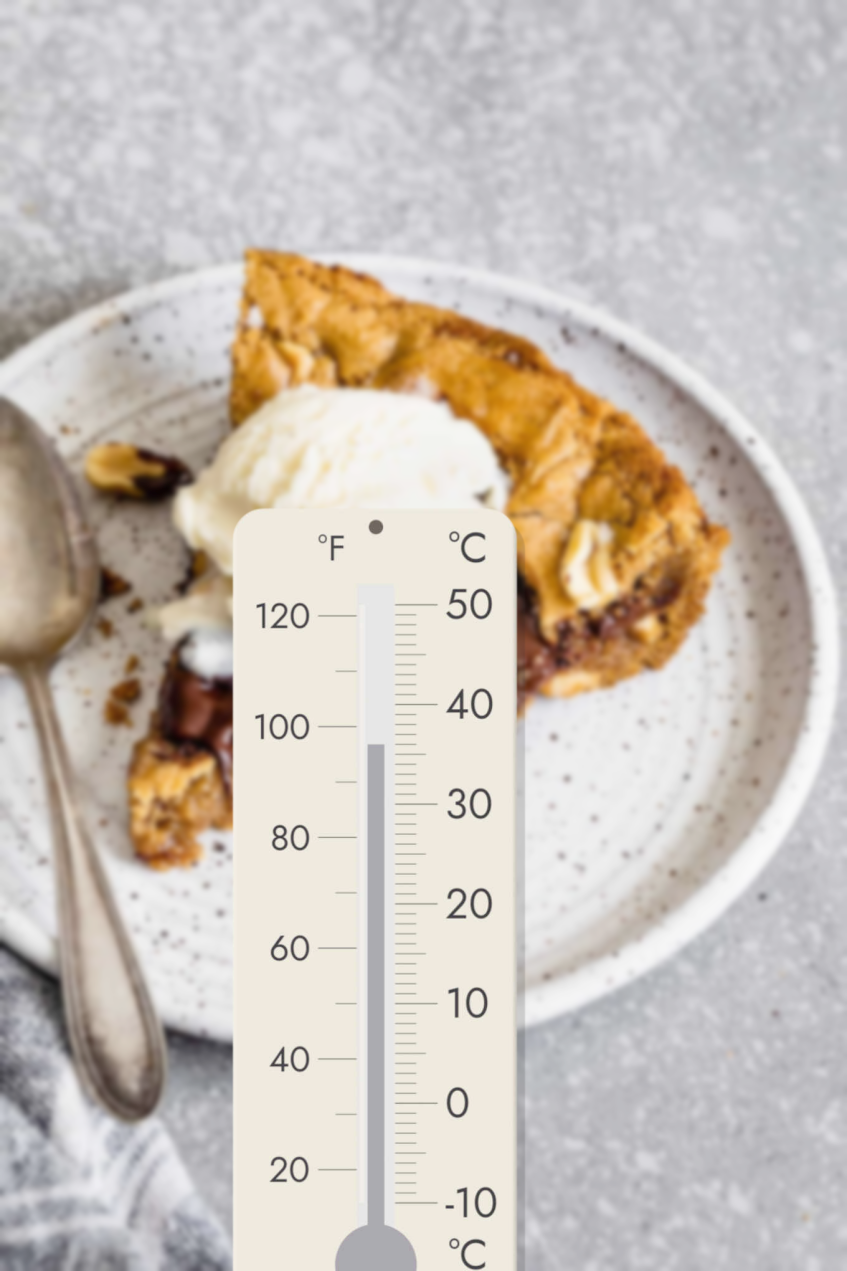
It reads 36
